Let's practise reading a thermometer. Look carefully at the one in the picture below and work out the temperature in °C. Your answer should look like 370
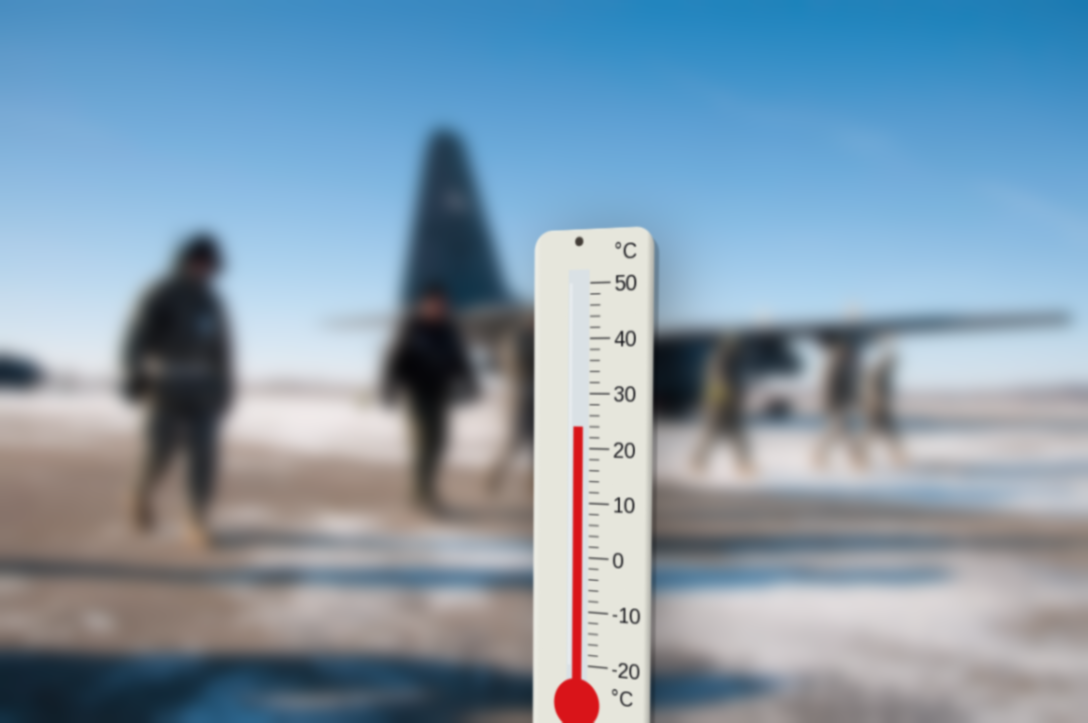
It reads 24
